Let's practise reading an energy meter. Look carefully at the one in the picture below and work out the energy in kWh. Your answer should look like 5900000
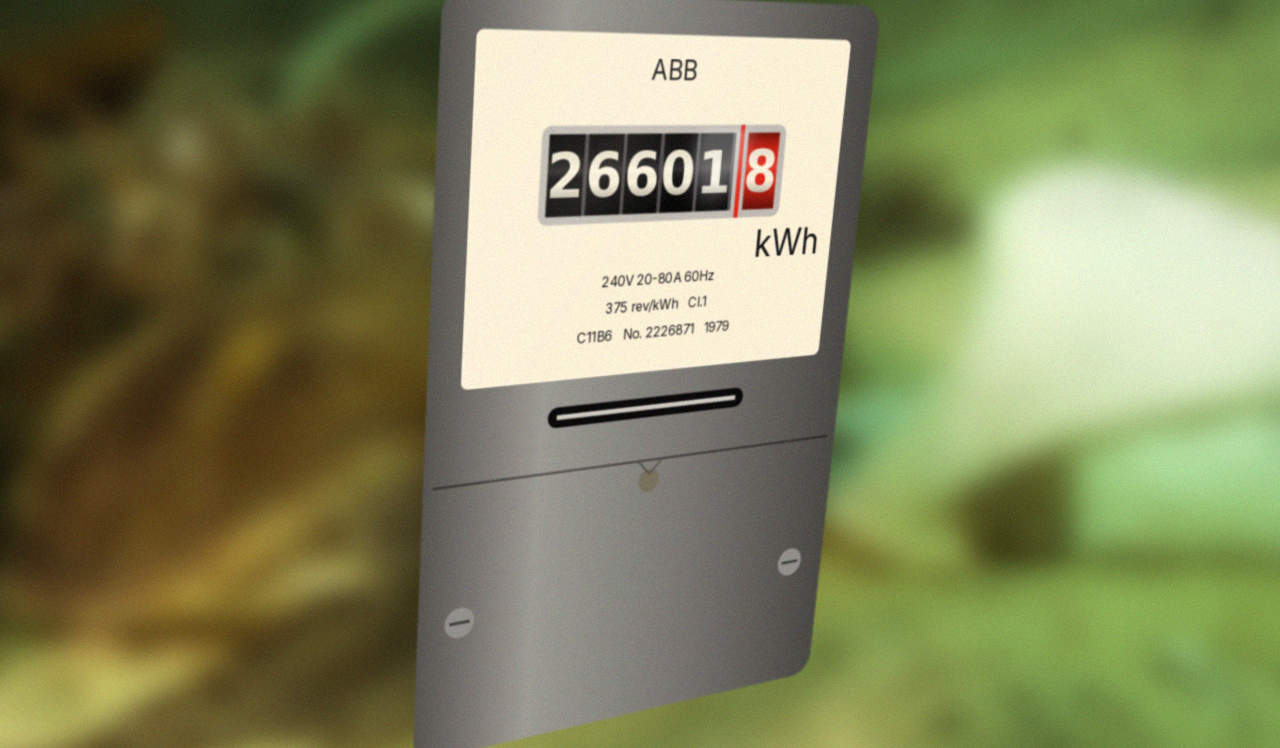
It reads 26601.8
